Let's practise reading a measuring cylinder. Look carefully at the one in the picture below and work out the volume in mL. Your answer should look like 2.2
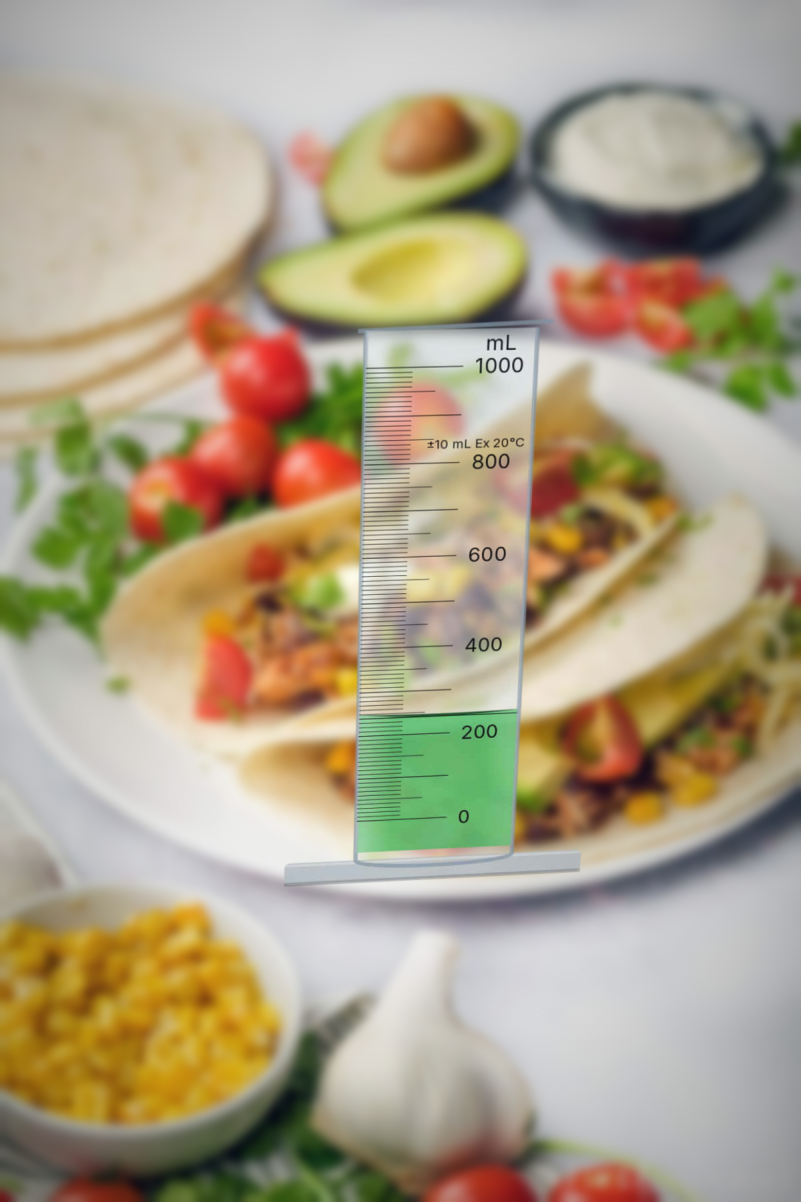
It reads 240
